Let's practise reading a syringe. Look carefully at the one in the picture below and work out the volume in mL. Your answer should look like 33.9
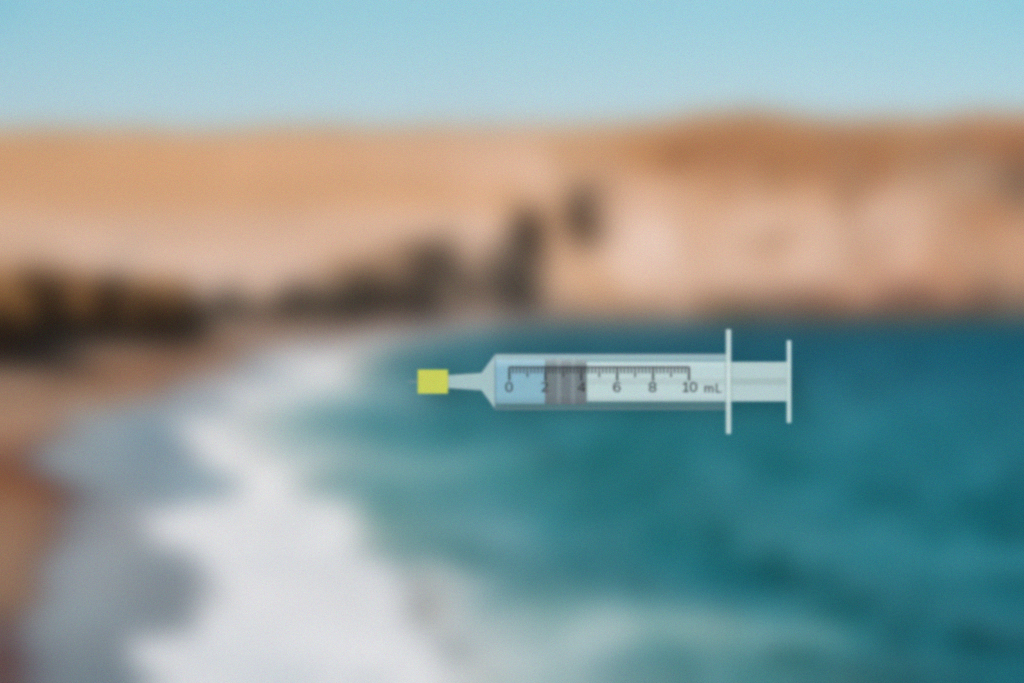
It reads 2
